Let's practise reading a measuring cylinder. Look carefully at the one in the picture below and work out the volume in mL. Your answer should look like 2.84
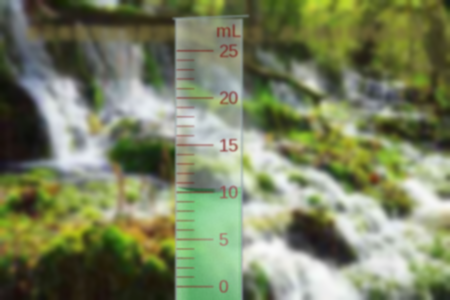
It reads 10
